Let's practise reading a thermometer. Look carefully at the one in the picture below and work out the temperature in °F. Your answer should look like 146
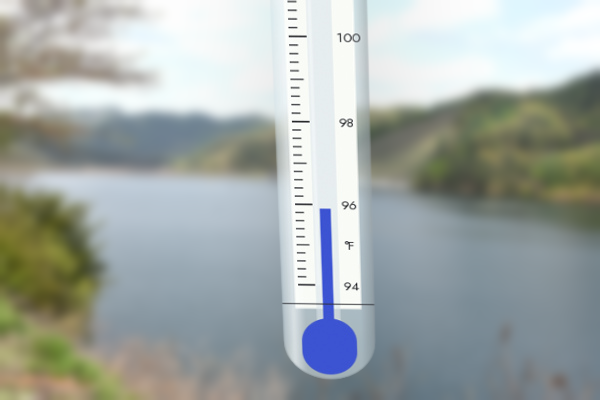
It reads 95.9
